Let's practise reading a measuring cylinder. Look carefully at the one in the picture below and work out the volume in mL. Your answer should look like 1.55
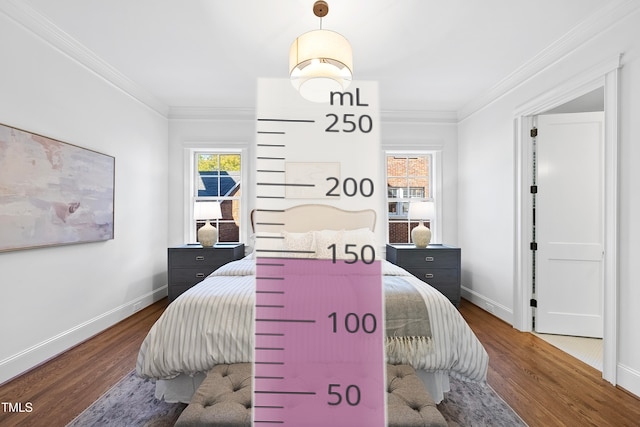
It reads 145
